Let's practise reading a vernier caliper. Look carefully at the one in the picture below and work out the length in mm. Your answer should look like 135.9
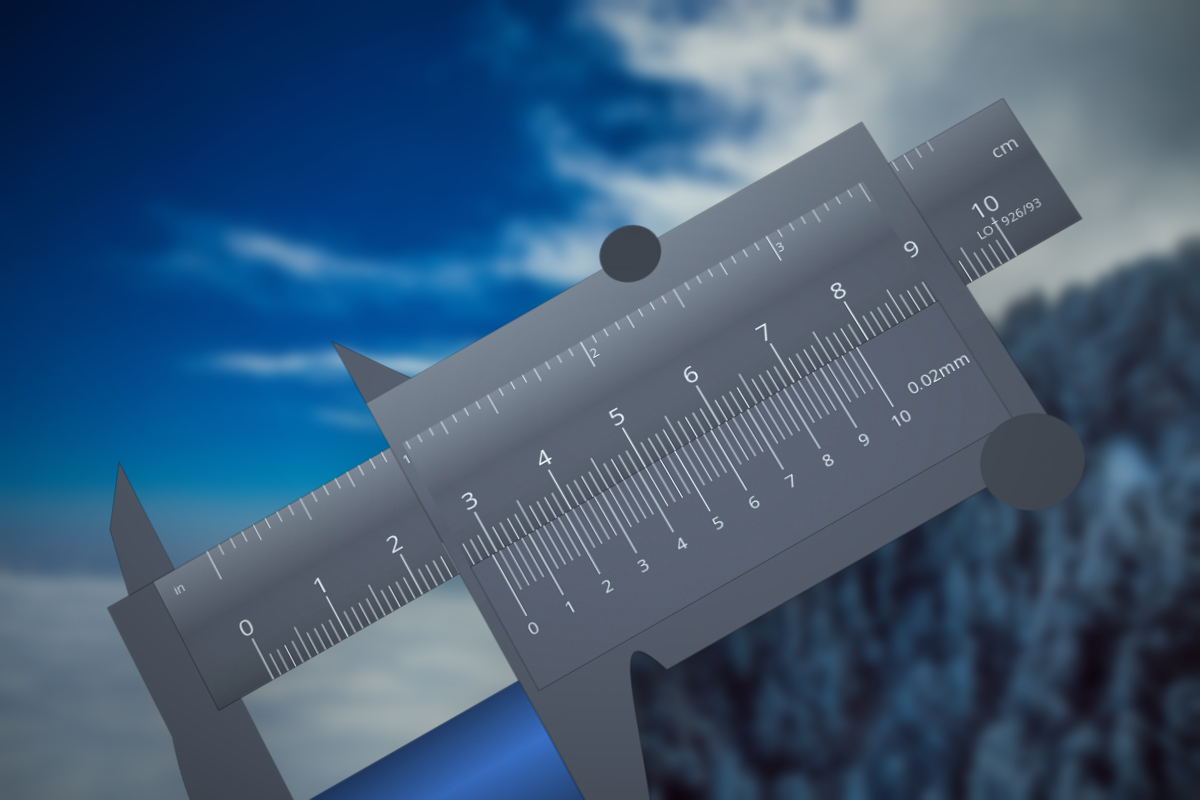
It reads 29.4
